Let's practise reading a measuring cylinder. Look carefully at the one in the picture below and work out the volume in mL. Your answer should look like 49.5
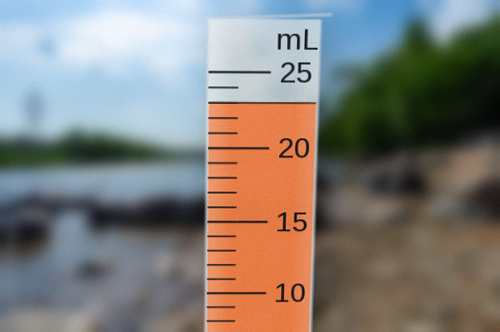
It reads 23
